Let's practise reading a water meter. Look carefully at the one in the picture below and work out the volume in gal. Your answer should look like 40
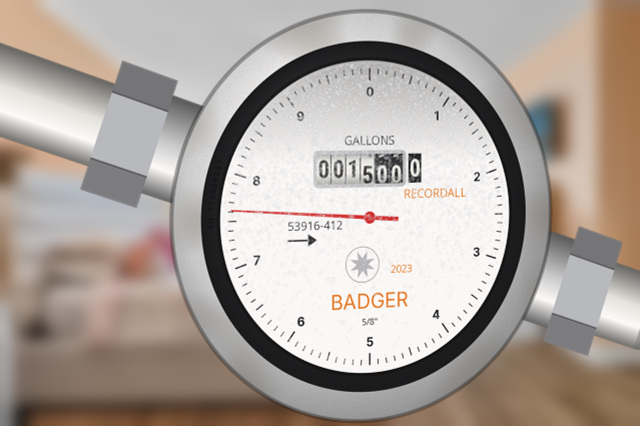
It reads 14997.6
